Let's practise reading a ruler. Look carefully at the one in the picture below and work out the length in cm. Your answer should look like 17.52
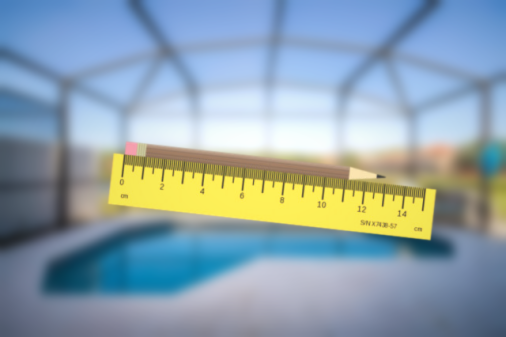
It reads 13
